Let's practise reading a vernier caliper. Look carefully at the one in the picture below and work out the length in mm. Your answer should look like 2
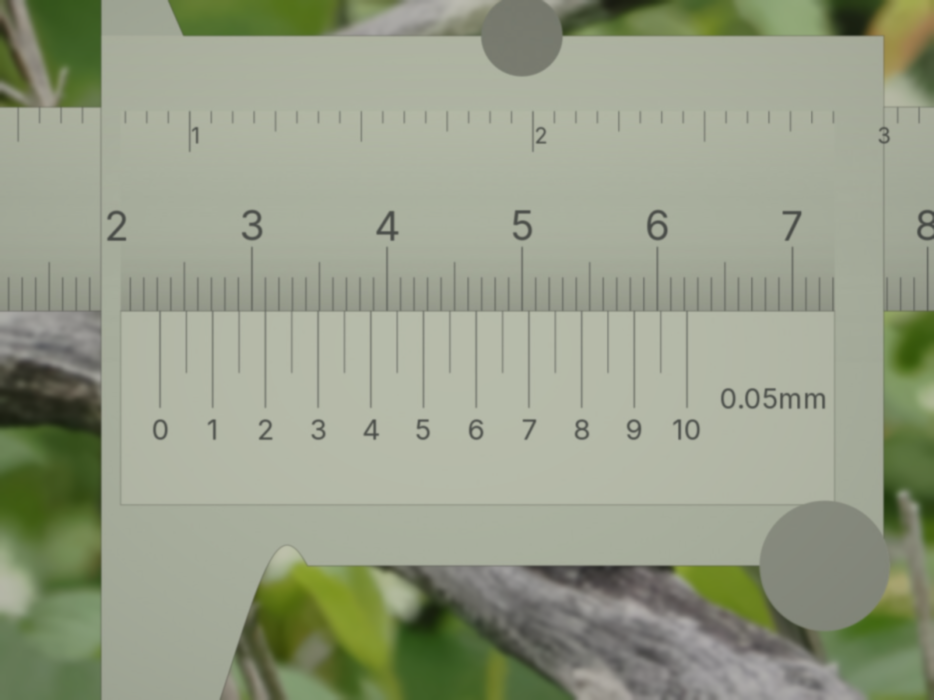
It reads 23.2
